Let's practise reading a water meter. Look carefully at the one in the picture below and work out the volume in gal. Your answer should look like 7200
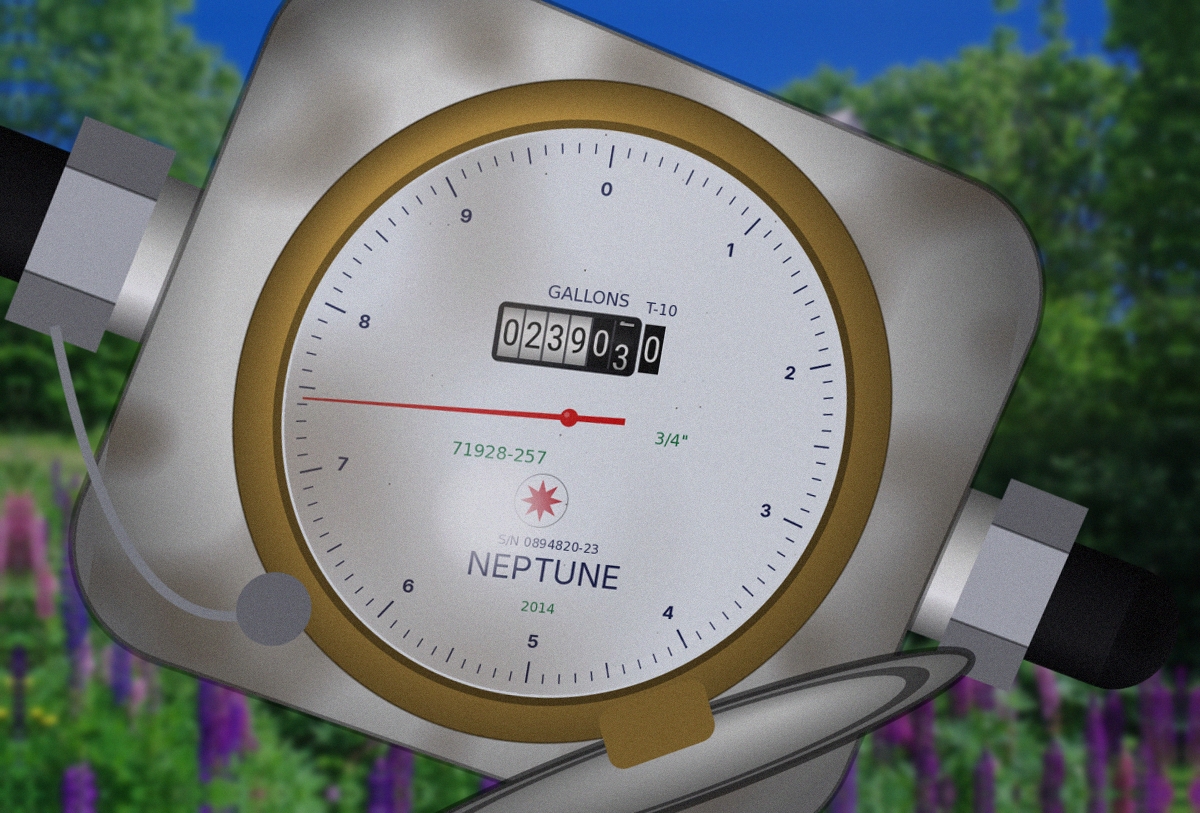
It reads 239027.4
